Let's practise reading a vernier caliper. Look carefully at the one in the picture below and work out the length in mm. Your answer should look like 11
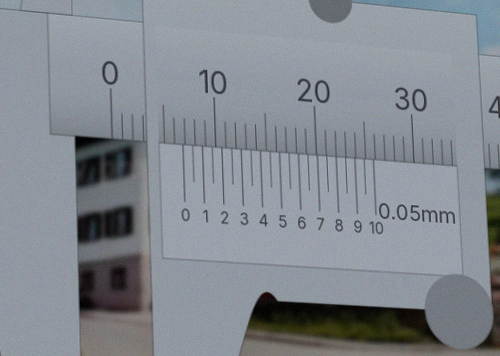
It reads 6.8
